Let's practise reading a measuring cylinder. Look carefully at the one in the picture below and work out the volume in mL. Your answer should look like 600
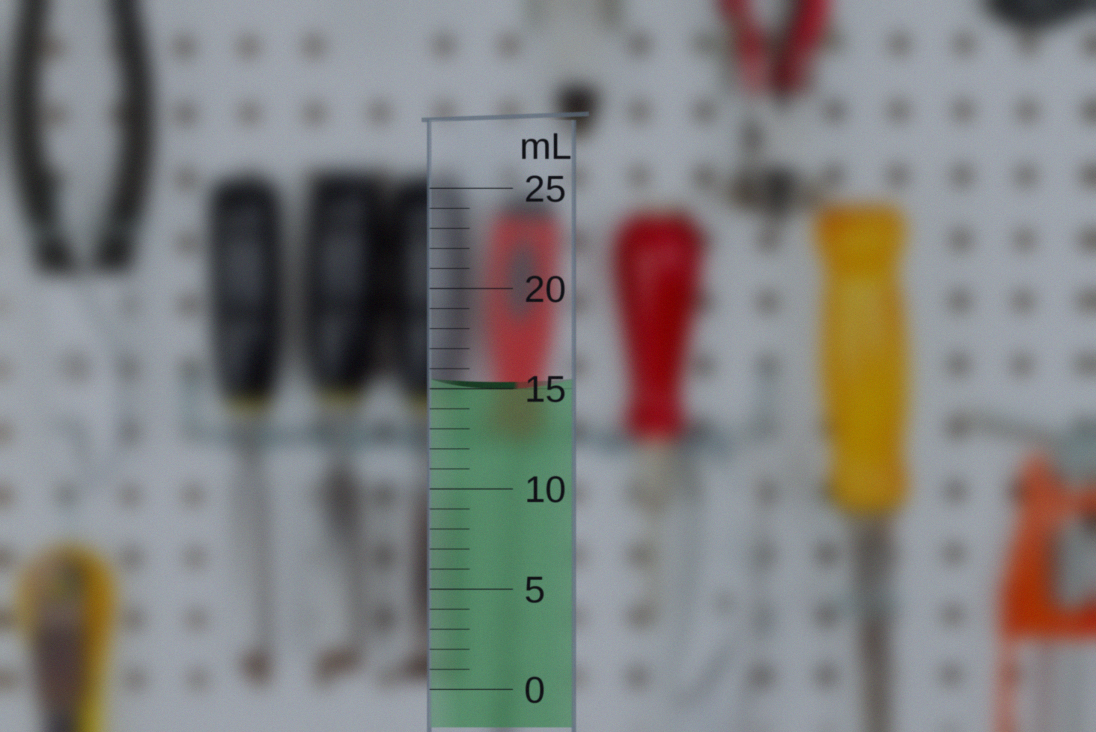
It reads 15
